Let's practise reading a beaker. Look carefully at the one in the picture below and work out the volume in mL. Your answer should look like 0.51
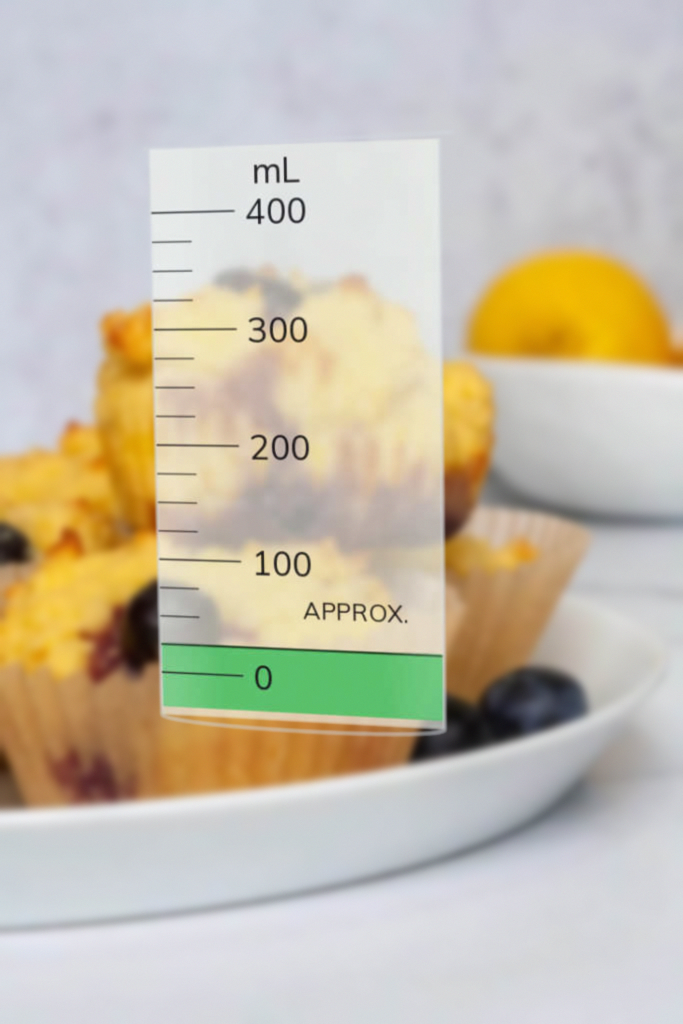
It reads 25
